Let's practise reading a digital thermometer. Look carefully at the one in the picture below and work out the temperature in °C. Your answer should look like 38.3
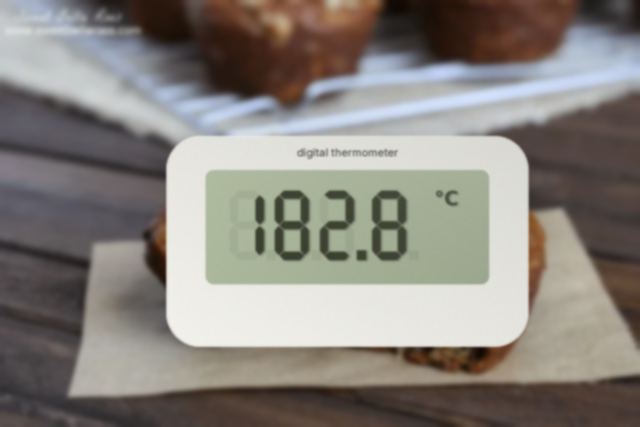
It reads 182.8
